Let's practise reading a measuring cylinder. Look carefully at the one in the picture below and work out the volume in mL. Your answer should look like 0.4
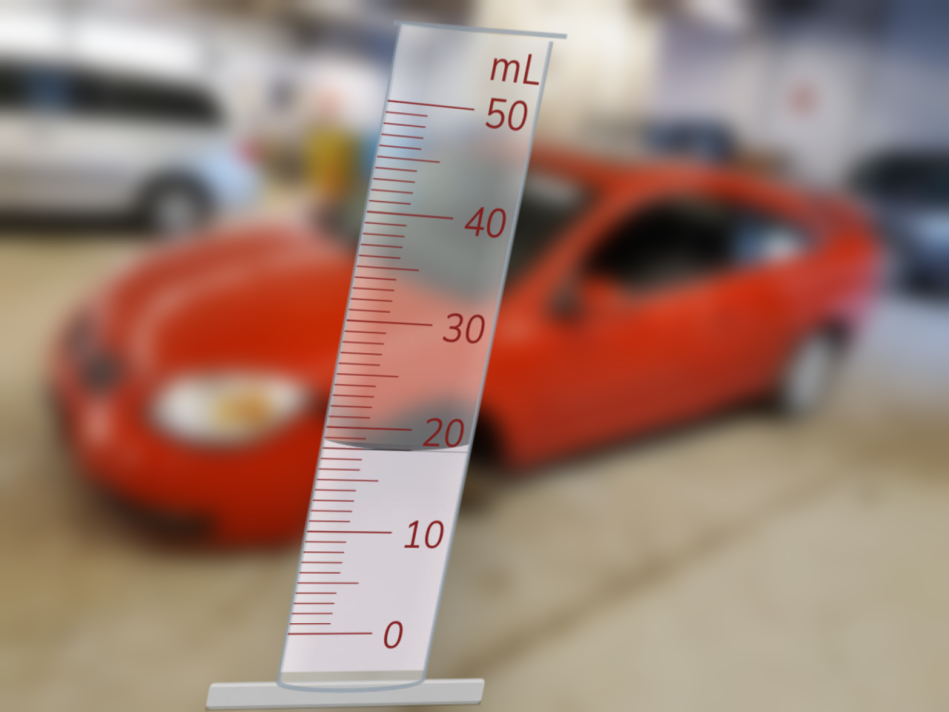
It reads 18
